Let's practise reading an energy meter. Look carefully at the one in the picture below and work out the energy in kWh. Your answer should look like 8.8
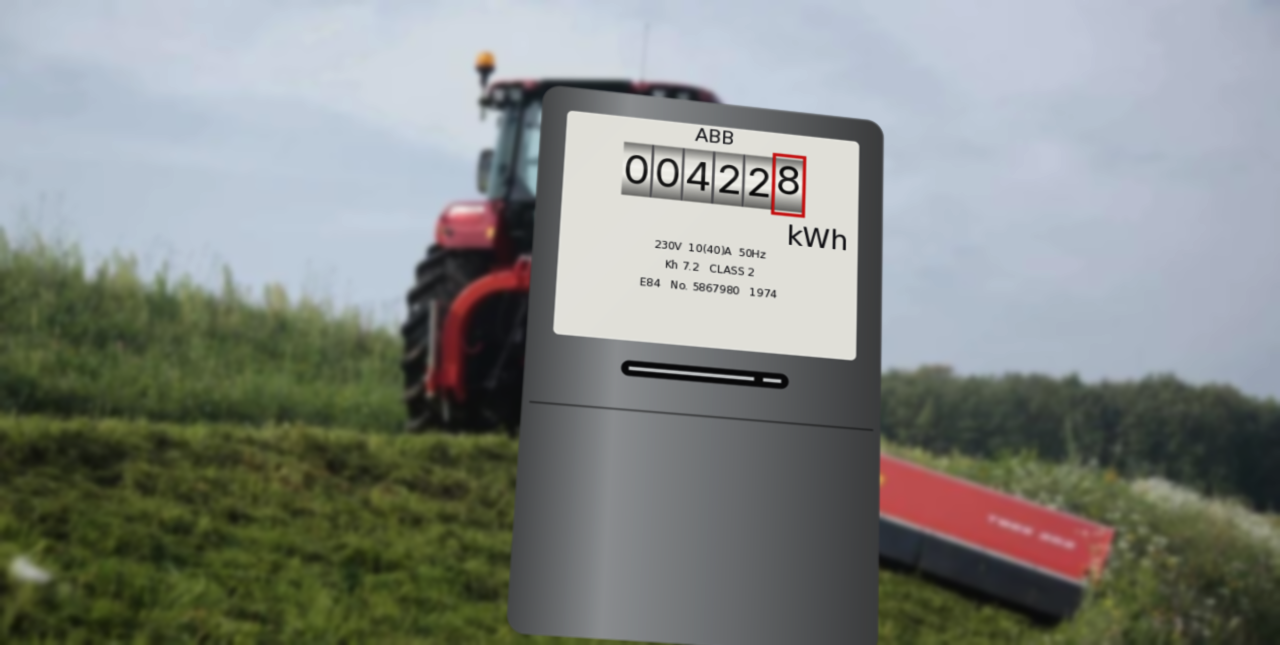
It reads 422.8
